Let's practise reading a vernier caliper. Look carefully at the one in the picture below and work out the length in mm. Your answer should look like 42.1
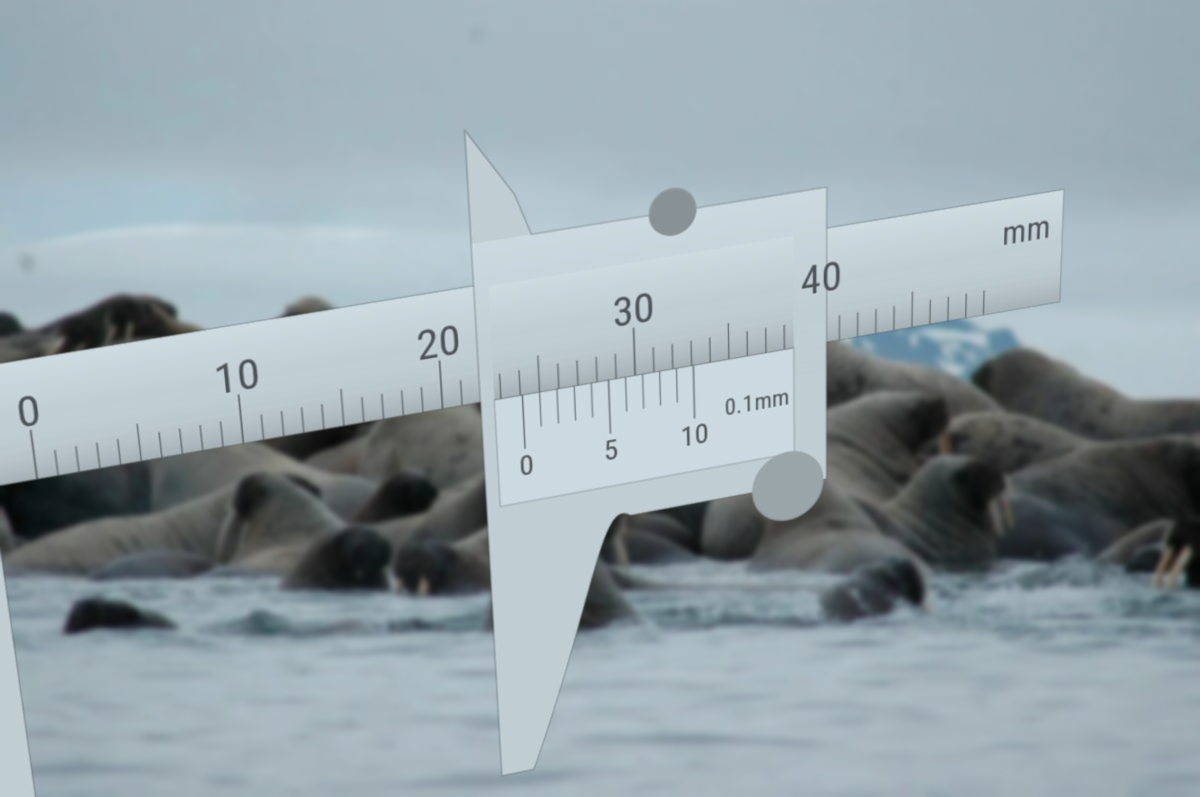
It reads 24.1
